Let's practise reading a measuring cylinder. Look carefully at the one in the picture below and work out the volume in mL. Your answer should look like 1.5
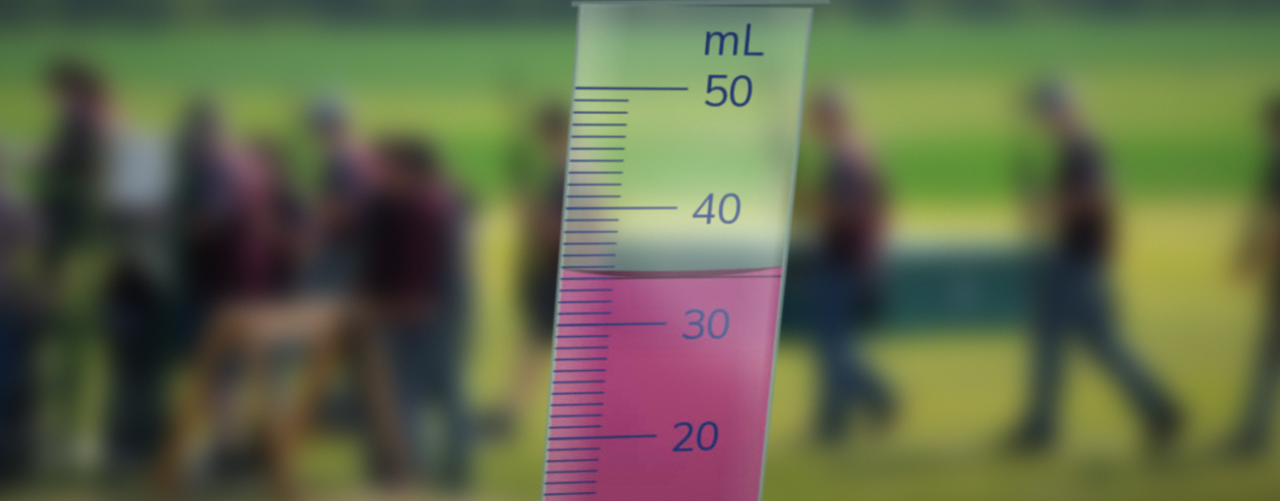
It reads 34
